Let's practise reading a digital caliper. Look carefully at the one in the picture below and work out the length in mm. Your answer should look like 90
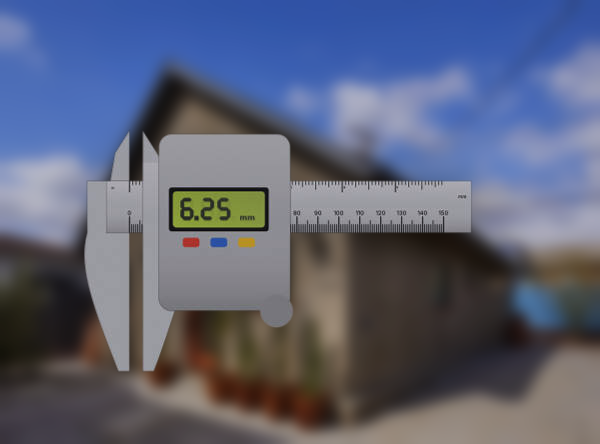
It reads 6.25
